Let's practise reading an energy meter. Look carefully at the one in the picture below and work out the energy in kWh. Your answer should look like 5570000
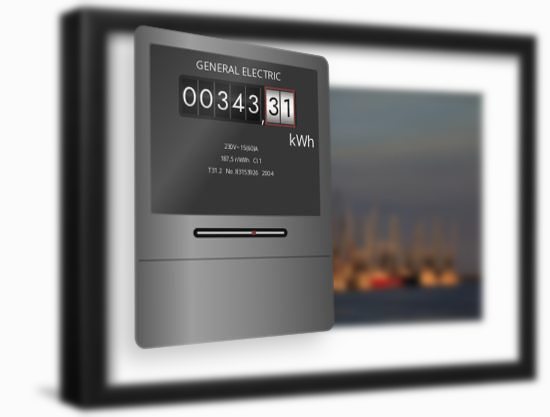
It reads 343.31
